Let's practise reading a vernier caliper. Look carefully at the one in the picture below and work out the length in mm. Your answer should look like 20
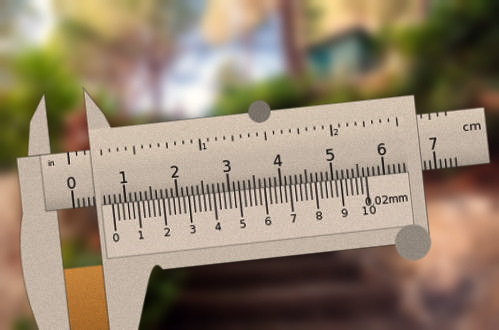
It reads 7.5
